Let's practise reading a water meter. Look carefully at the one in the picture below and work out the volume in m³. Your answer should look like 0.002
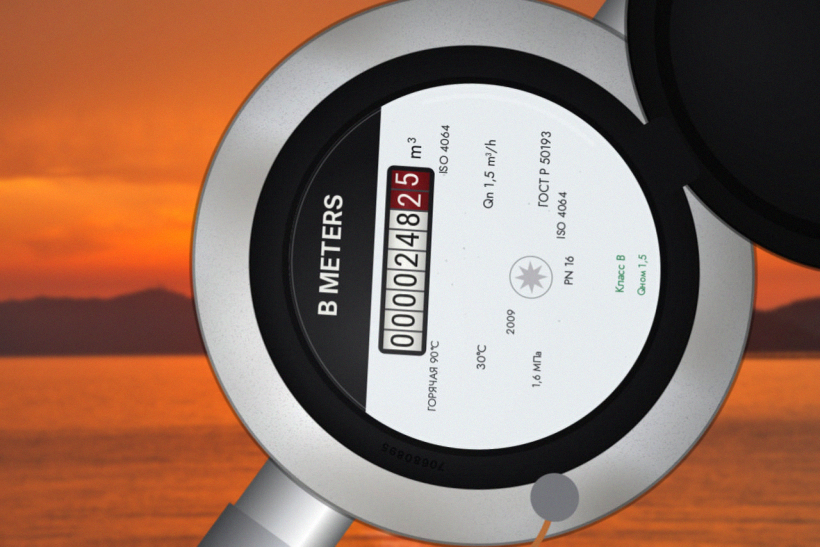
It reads 248.25
